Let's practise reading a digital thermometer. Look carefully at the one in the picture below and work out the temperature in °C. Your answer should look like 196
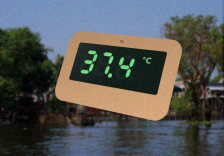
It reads 37.4
